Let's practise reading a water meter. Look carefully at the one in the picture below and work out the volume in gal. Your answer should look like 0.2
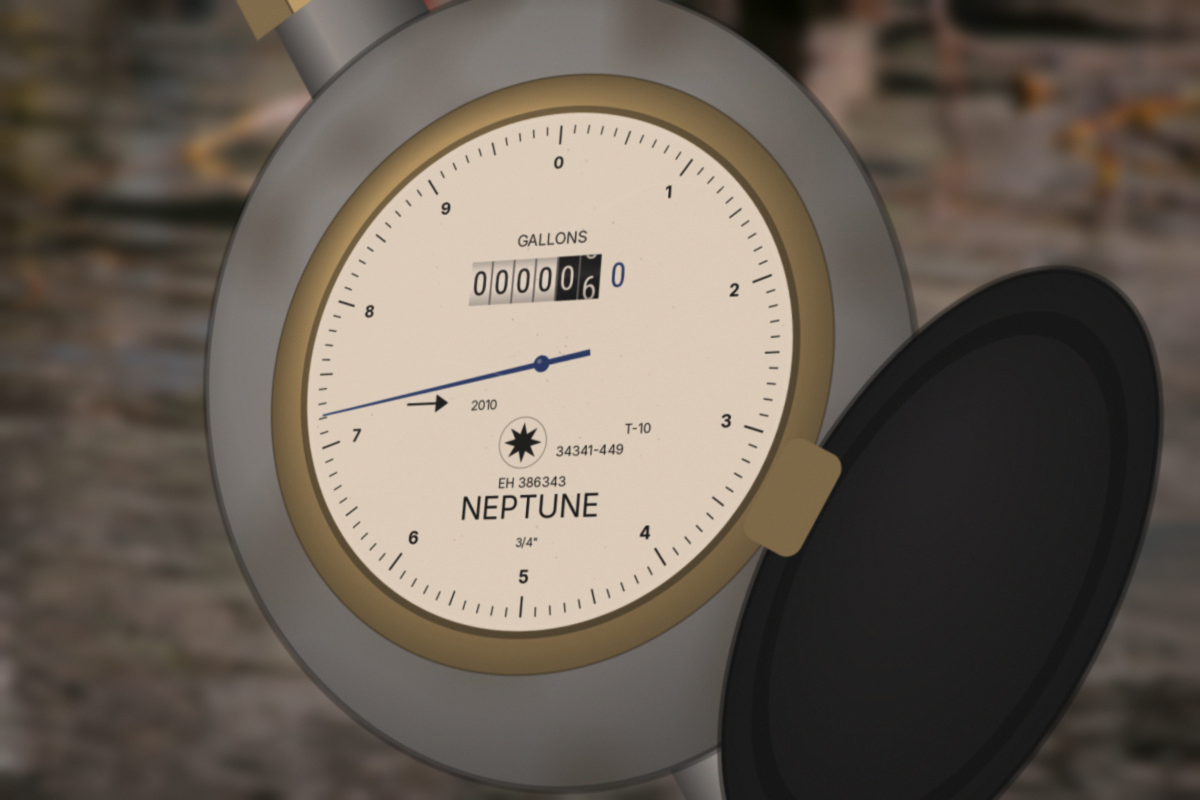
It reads 57.2
